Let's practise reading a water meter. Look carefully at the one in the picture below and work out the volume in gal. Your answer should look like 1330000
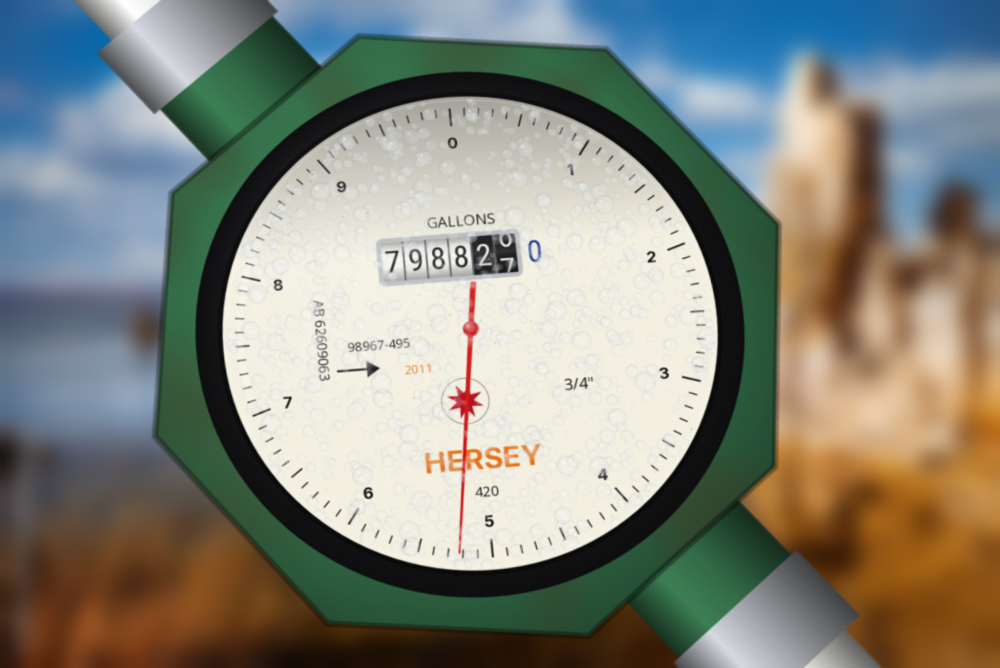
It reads 7988265.2
